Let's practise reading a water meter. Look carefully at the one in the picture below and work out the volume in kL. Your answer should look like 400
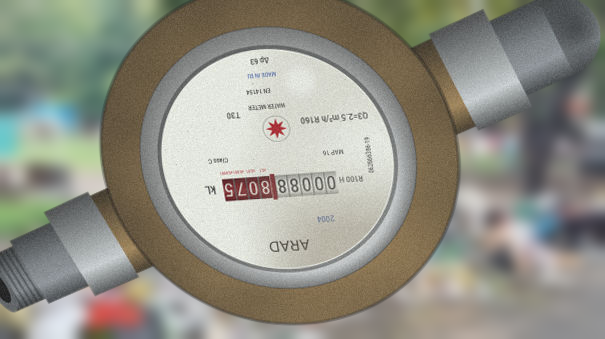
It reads 88.8075
